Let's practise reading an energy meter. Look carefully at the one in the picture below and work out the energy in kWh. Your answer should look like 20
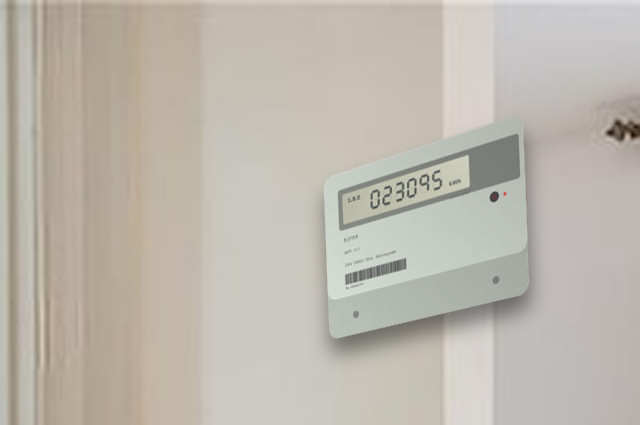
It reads 23095
